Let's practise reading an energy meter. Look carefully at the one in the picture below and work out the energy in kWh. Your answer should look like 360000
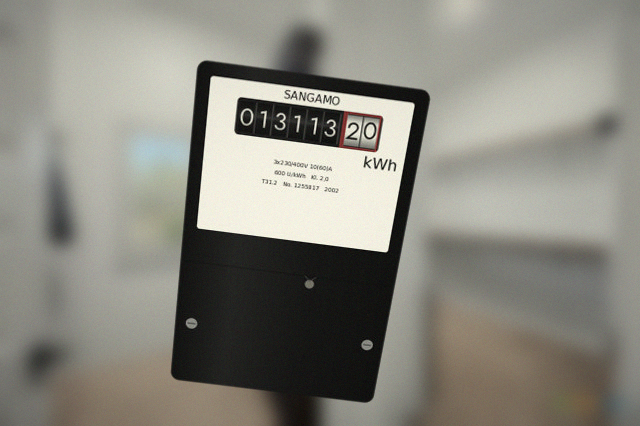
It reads 13113.20
